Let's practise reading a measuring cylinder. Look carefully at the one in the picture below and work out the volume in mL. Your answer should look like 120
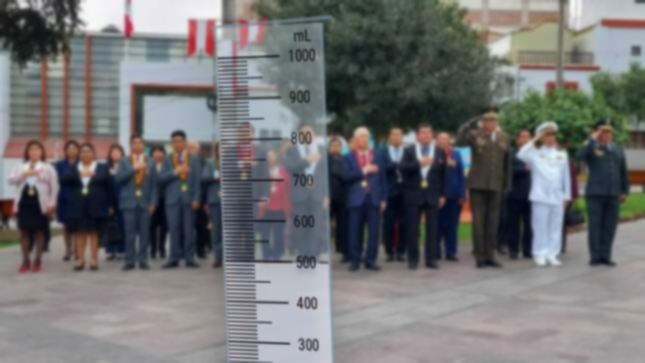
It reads 500
